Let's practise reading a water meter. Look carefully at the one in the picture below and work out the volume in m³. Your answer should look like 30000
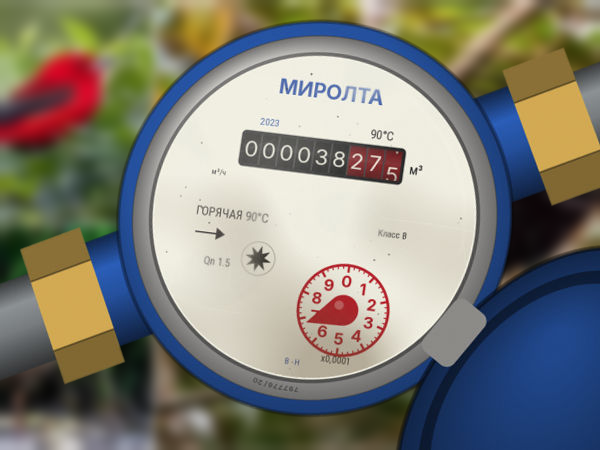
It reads 38.2746
